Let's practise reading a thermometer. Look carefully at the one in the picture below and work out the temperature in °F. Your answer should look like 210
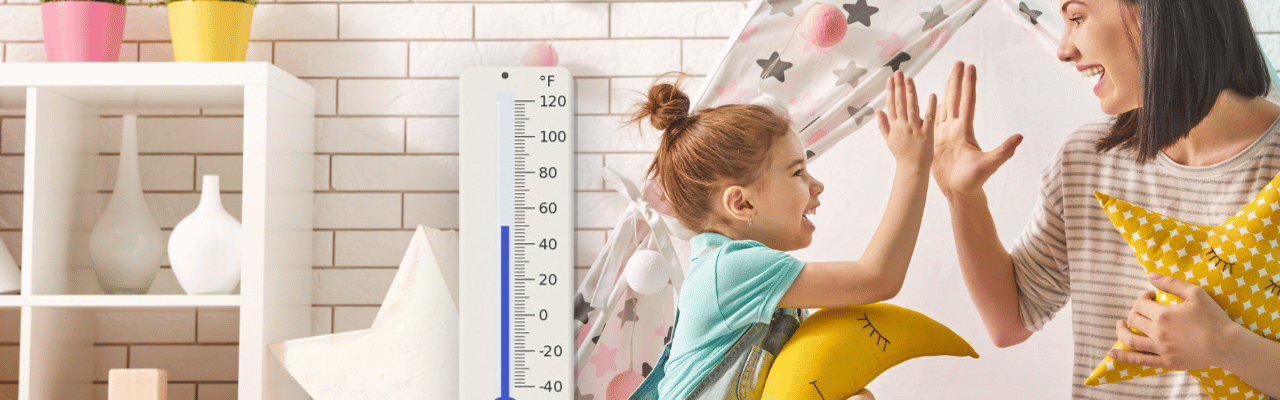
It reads 50
